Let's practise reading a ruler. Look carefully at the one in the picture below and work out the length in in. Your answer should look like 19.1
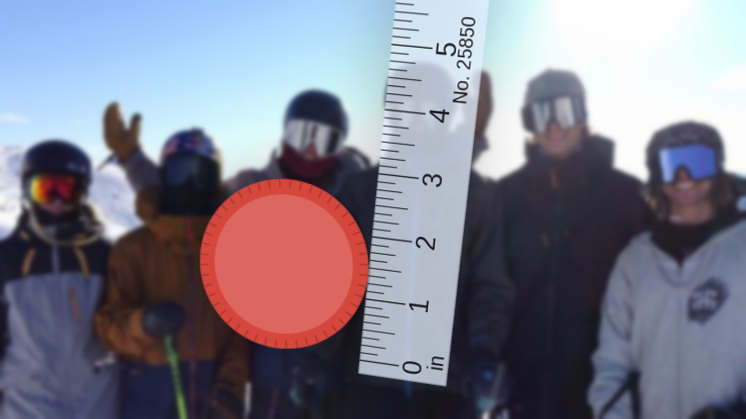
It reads 2.75
